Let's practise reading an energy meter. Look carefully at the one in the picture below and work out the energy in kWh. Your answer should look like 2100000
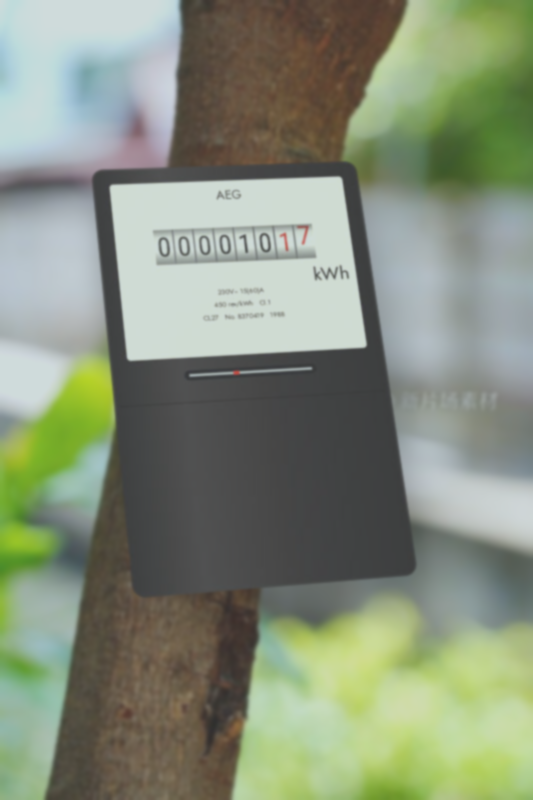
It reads 10.17
